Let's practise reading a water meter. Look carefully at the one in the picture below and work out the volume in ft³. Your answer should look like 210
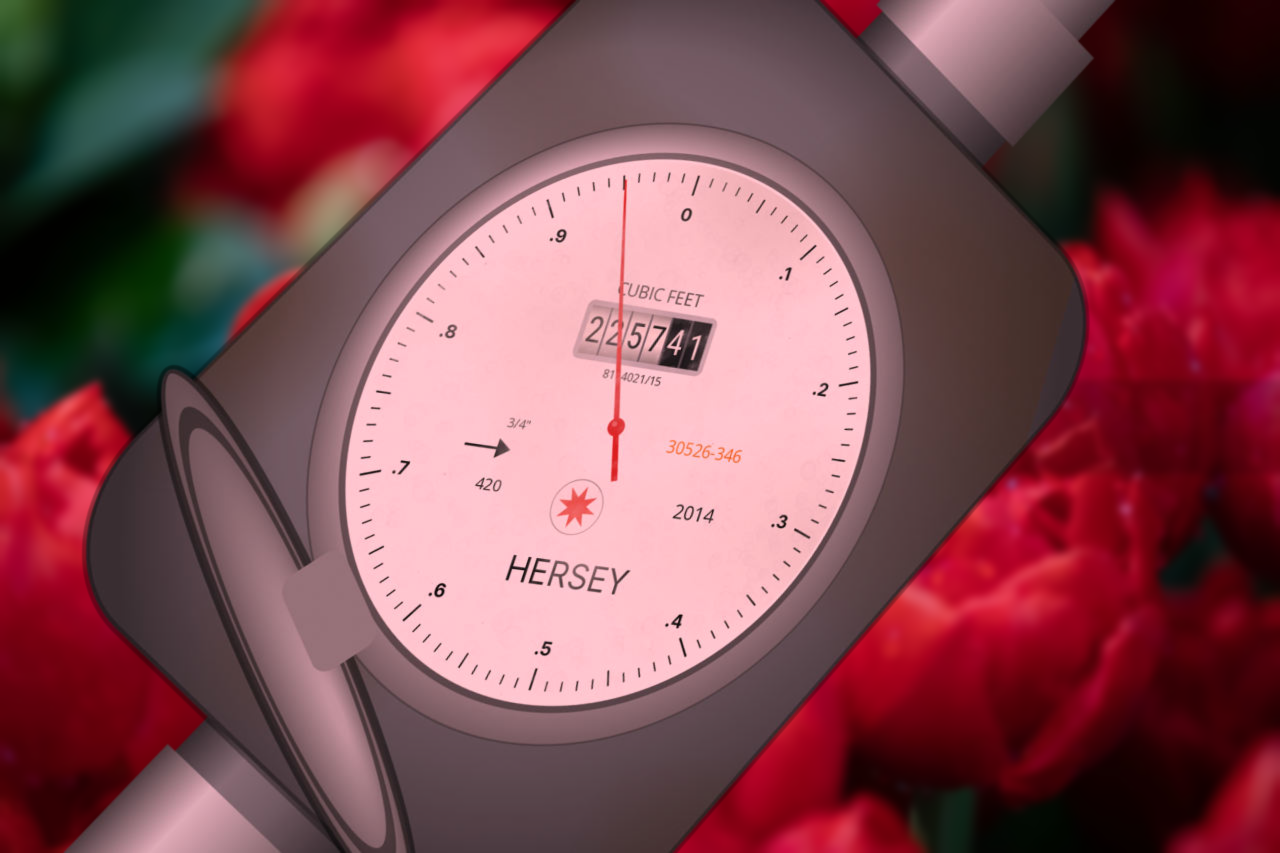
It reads 225740.95
